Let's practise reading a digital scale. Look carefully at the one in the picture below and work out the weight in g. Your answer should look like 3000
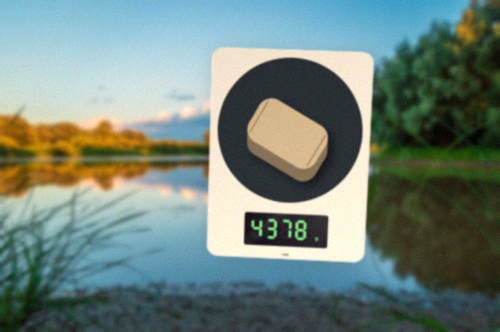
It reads 4378
